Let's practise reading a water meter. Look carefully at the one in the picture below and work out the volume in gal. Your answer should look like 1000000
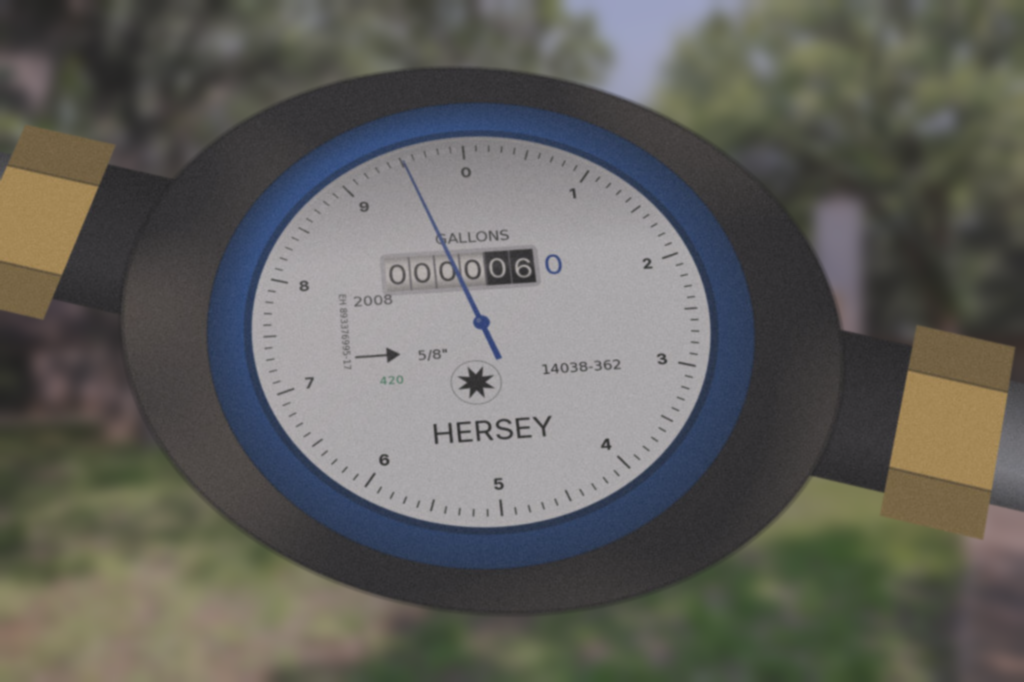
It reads 59.5
